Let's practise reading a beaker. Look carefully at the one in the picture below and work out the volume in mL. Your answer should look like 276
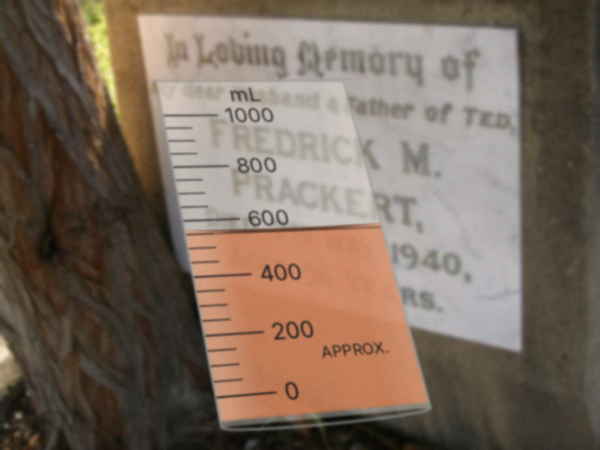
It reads 550
